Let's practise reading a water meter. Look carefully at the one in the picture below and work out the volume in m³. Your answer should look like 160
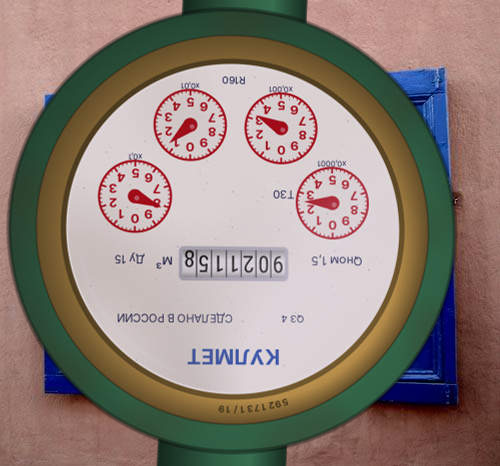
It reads 9021157.8132
